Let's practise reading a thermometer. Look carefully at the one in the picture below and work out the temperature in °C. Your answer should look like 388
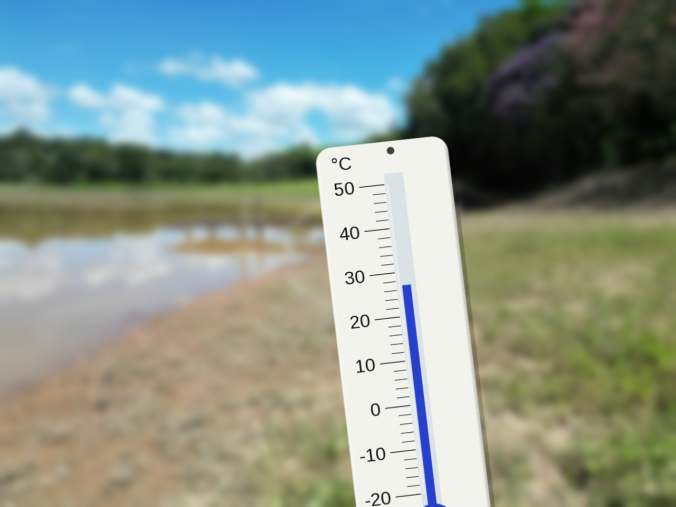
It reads 27
